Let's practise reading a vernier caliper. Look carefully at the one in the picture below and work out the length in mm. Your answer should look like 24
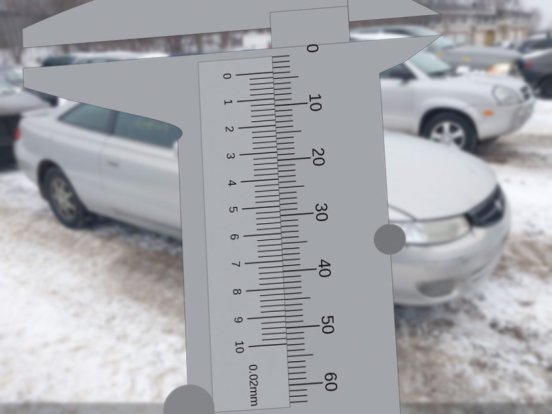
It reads 3.8
